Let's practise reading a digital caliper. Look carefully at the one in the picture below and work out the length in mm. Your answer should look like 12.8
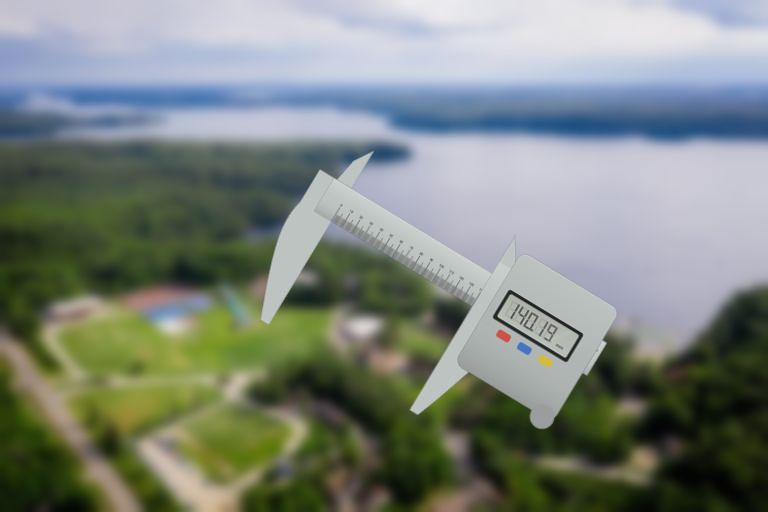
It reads 140.19
